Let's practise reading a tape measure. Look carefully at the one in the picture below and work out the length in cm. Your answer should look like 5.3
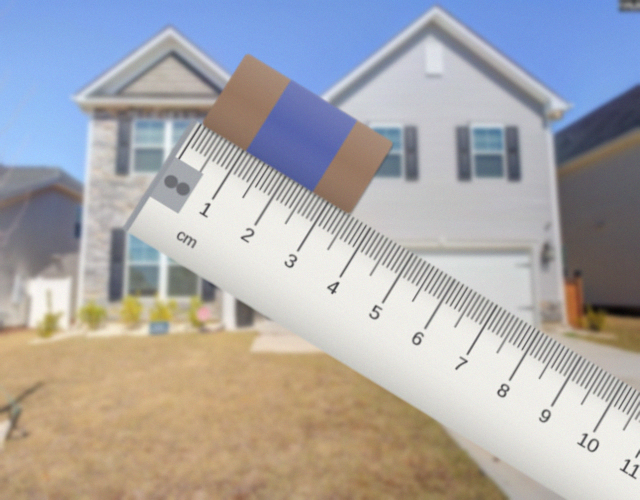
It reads 3.5
